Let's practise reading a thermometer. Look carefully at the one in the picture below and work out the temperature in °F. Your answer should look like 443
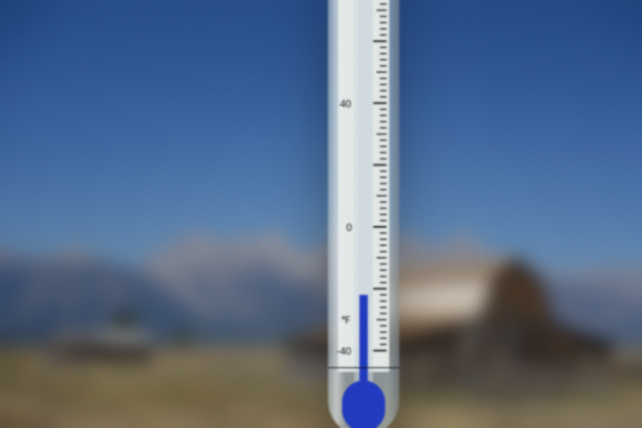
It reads -22
